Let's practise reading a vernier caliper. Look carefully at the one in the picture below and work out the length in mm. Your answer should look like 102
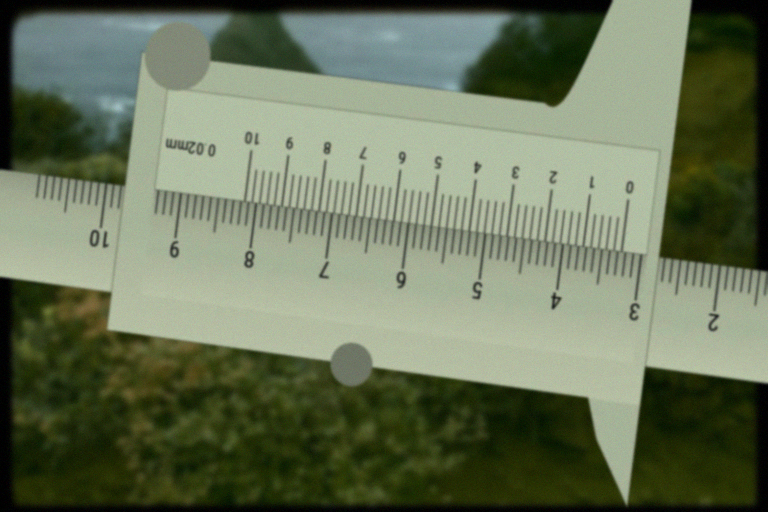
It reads 32.5
